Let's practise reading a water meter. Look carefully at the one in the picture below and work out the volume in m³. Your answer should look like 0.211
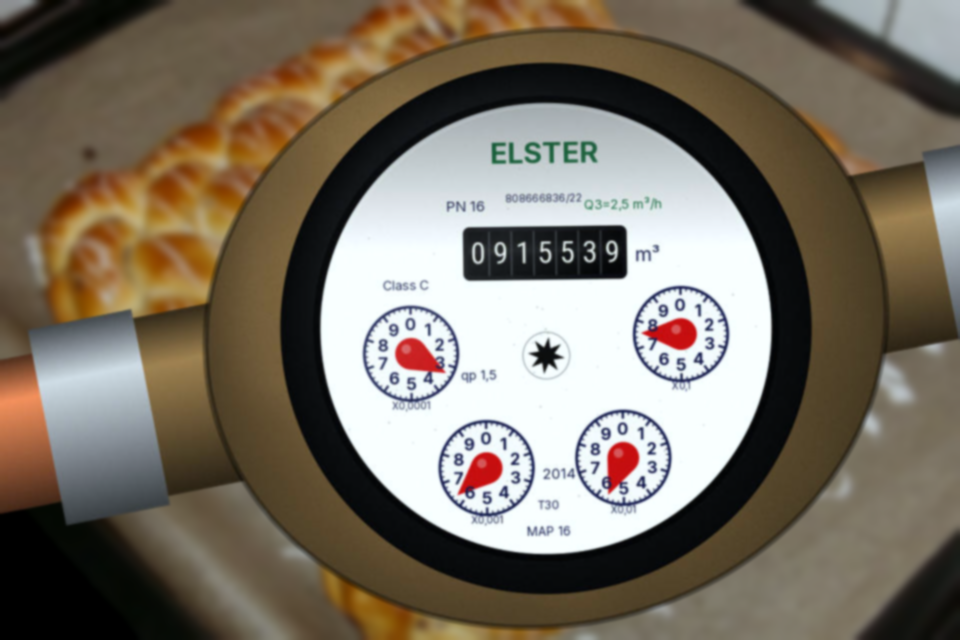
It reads 915539.7563
